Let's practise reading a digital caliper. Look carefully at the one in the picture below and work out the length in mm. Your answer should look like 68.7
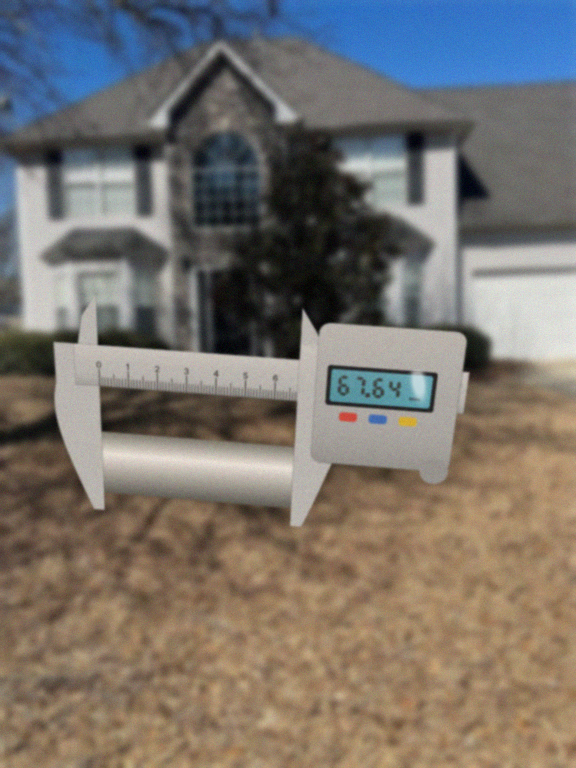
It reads 67.64
